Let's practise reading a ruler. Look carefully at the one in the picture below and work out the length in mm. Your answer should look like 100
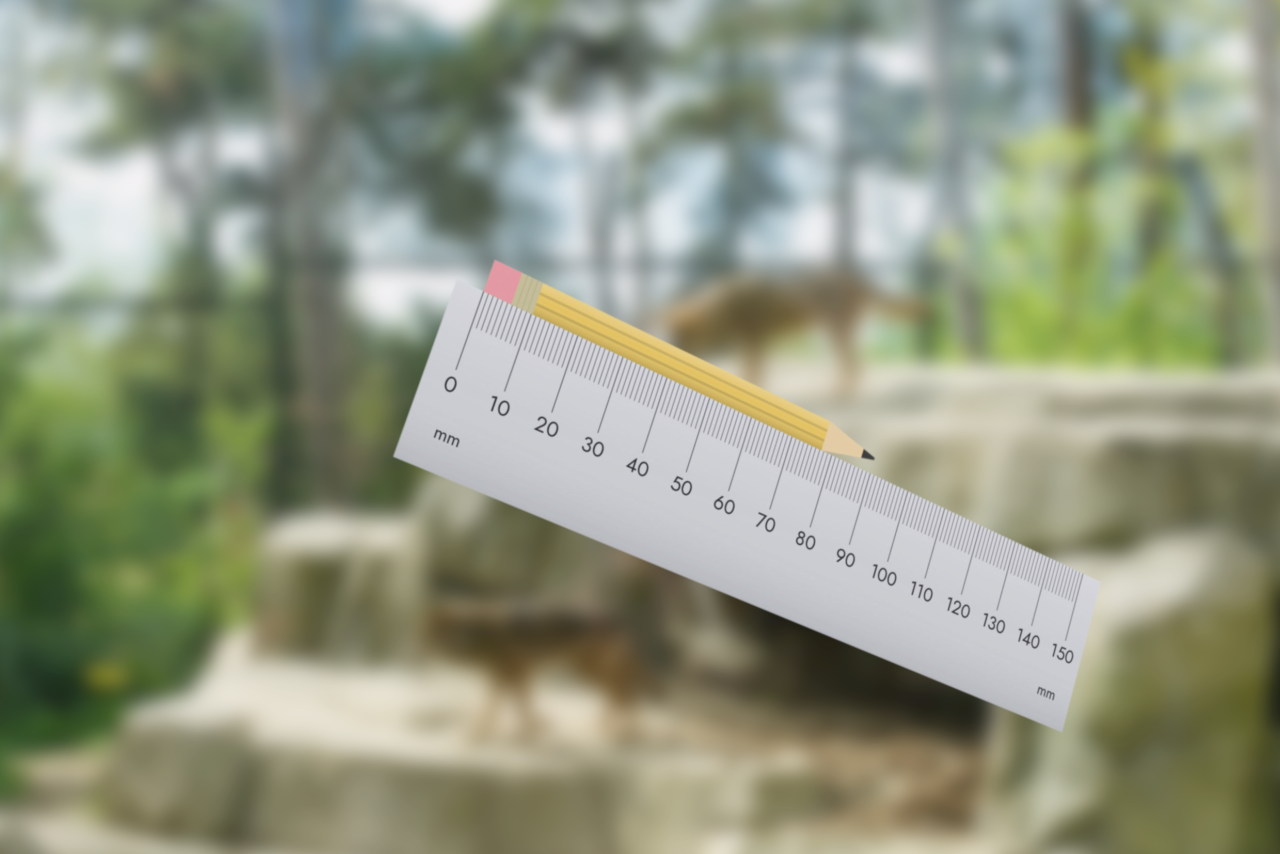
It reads 90
